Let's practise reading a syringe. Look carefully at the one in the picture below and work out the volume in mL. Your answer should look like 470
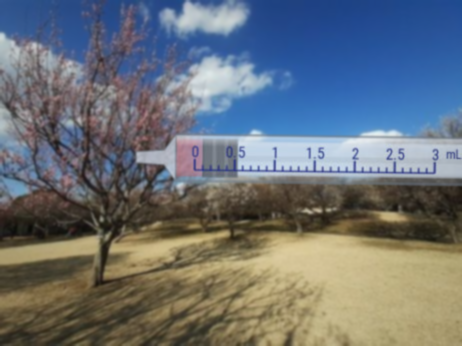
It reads 0.1
